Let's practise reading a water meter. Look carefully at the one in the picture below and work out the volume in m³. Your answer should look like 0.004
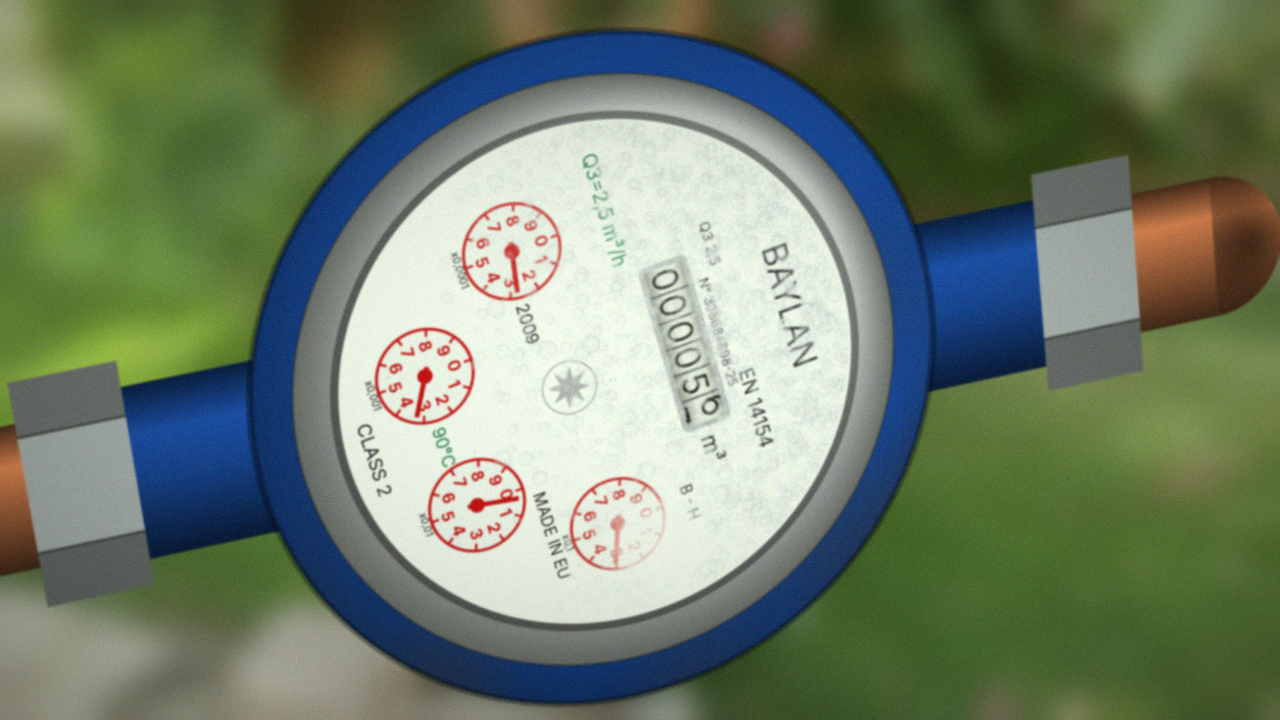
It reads 56.3032
